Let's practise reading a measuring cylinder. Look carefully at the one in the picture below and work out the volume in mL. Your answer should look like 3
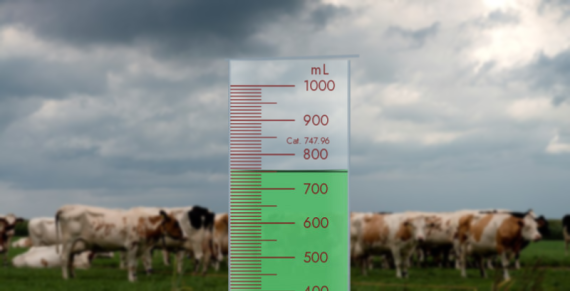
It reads 750
